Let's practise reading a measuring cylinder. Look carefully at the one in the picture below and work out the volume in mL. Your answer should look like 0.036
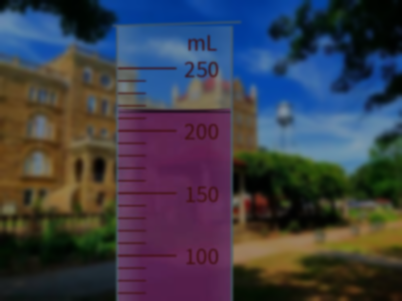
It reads 215
